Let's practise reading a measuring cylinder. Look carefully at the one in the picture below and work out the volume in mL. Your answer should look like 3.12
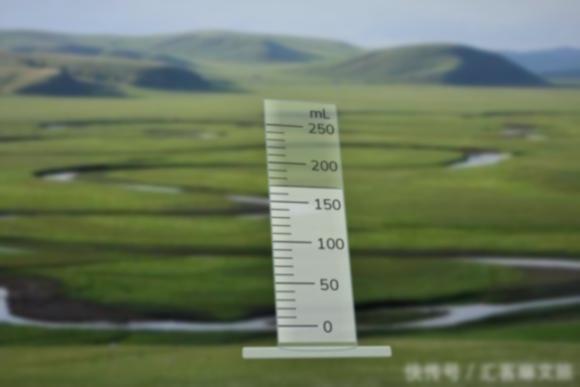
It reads 170
